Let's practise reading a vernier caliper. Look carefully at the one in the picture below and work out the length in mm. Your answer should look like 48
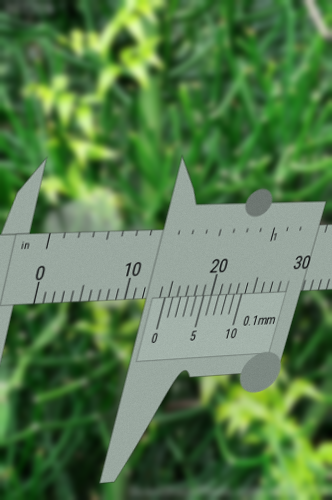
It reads 14.6
